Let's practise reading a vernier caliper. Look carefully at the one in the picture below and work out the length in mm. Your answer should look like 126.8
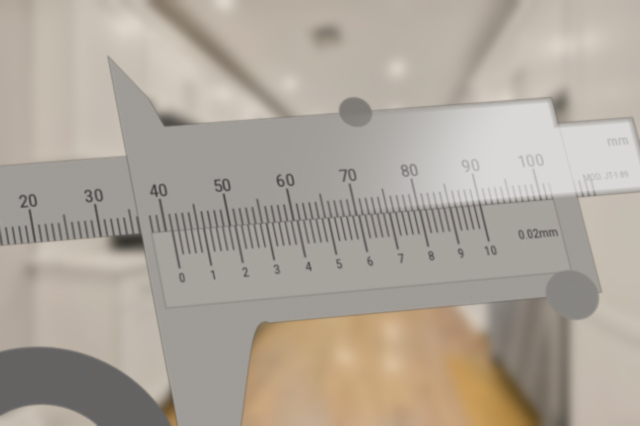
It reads 41.0
